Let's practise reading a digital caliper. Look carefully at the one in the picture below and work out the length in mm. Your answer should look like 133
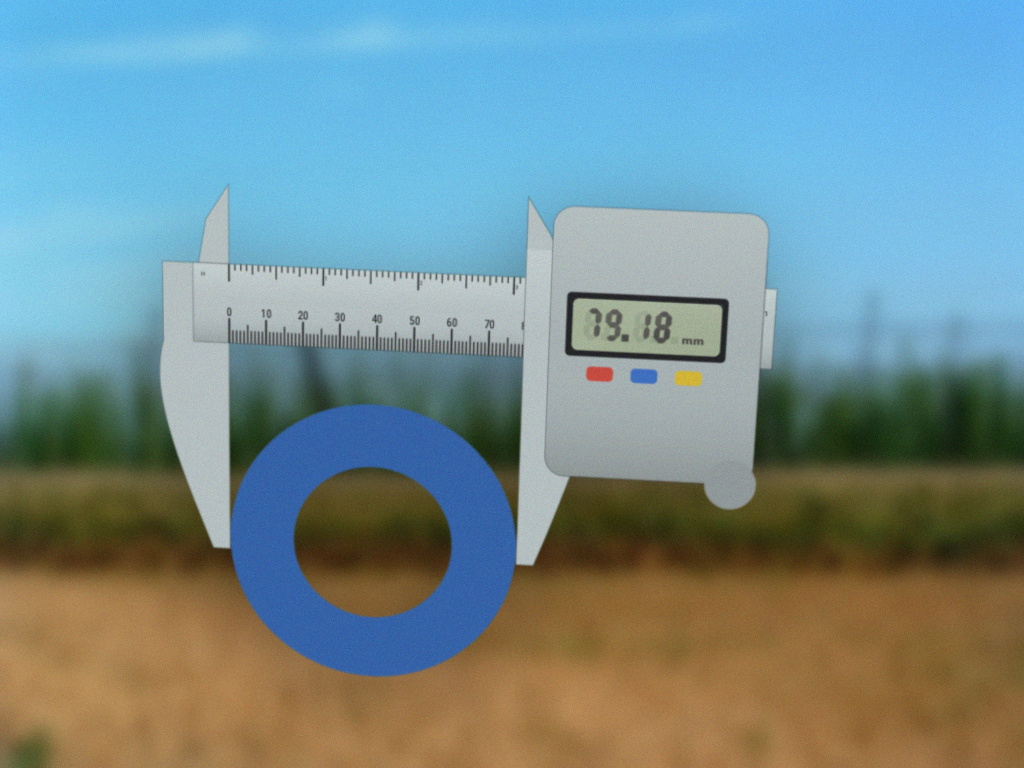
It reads 79.18
